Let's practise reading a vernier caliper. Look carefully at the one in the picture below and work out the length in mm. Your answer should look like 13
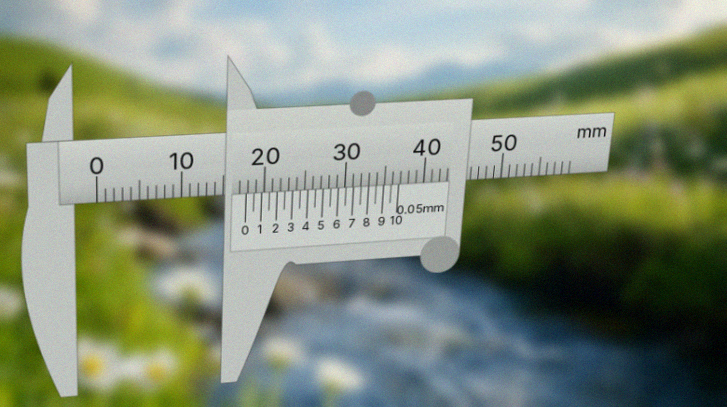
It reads 17.8
